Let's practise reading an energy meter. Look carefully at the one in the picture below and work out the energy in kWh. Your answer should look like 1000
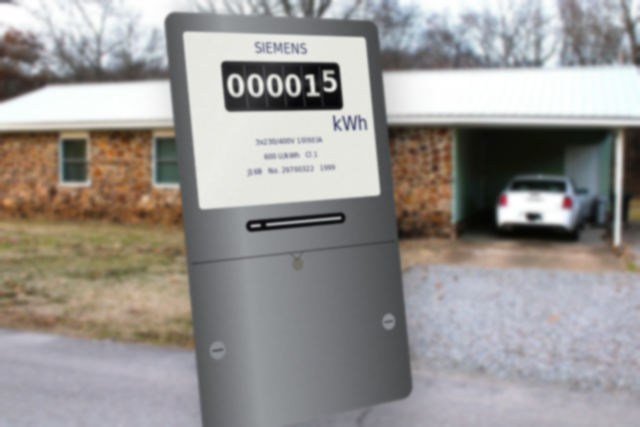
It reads 15
